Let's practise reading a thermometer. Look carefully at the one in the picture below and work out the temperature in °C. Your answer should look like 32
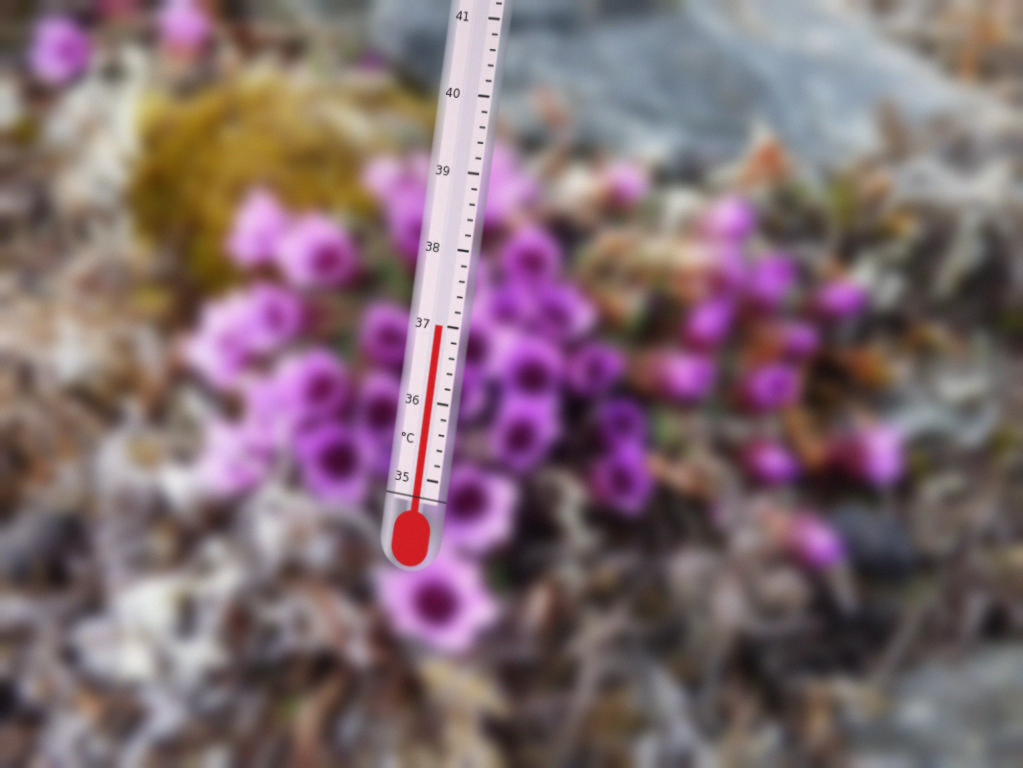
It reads 37
